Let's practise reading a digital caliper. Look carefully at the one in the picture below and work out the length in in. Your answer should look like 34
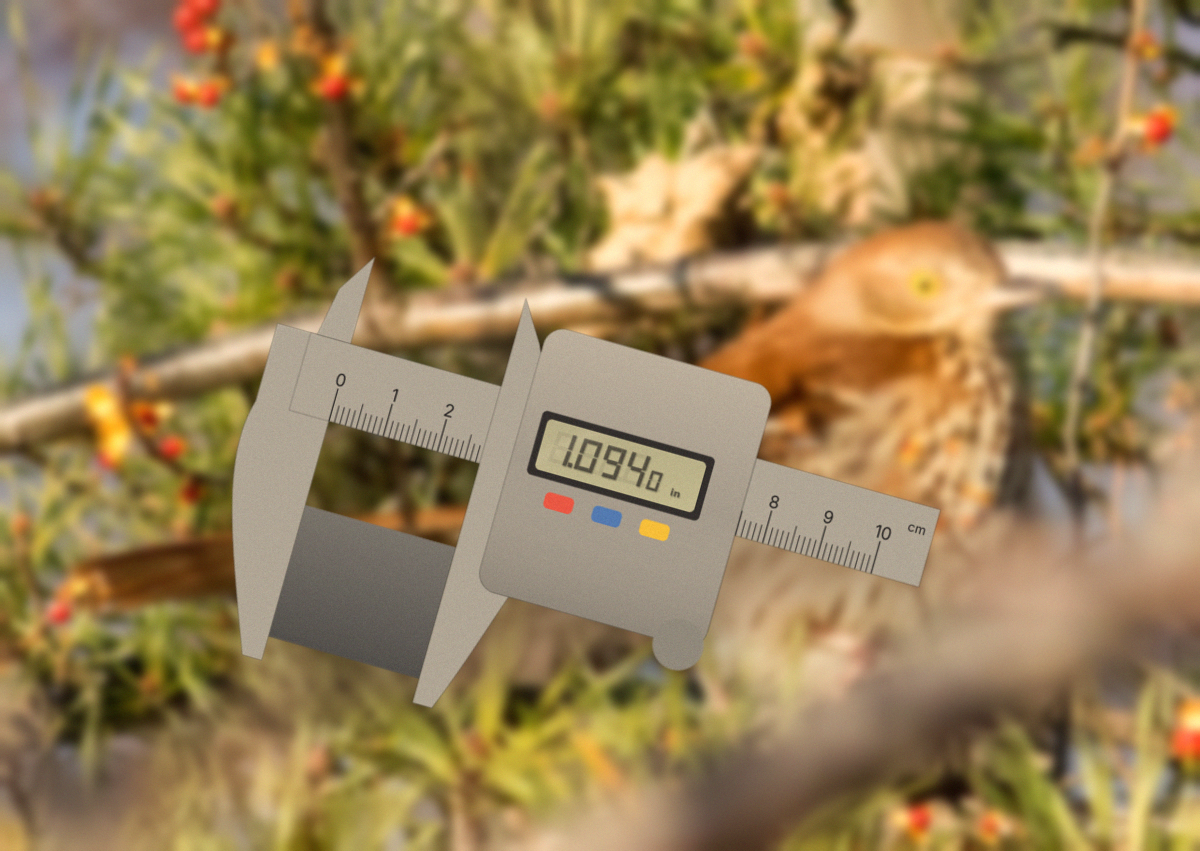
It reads 1.0940
